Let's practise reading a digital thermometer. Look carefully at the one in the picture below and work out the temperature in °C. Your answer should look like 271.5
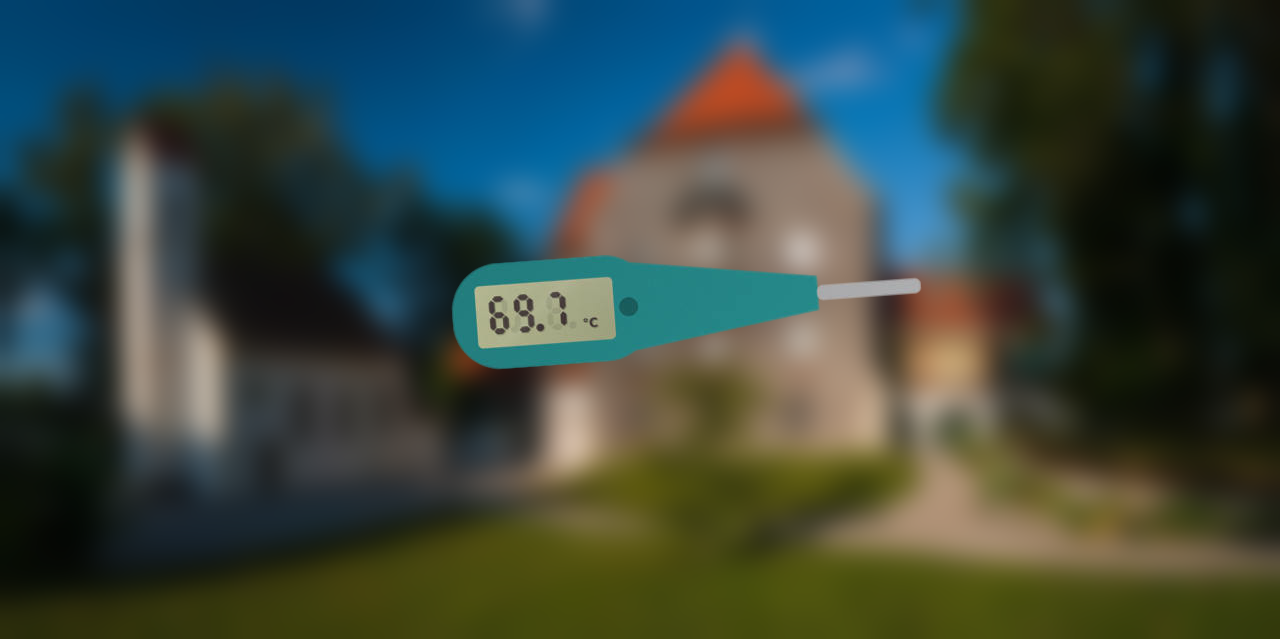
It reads 69.7
